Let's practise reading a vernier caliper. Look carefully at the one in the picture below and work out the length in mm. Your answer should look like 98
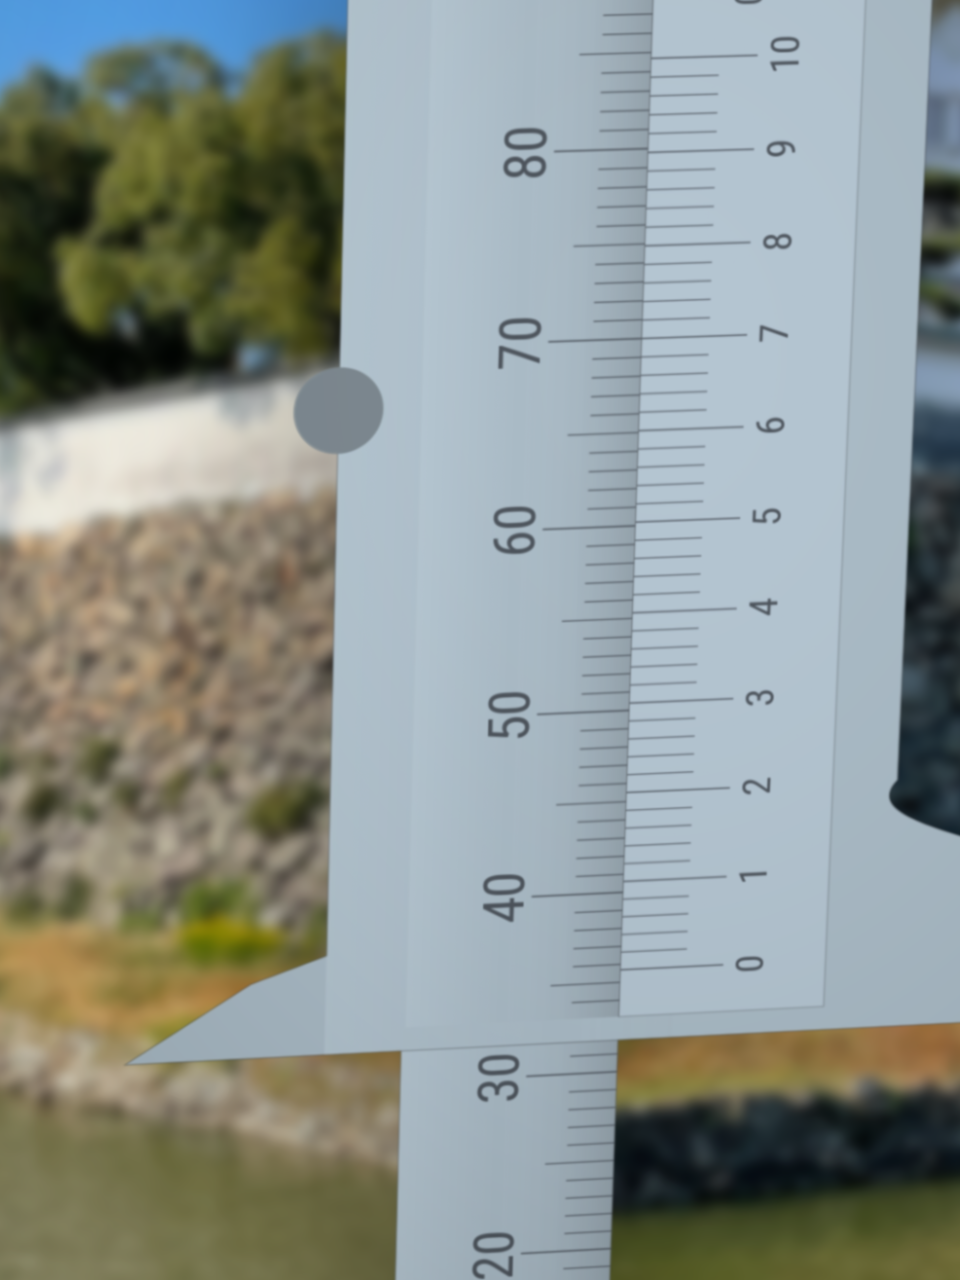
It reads 35.7
